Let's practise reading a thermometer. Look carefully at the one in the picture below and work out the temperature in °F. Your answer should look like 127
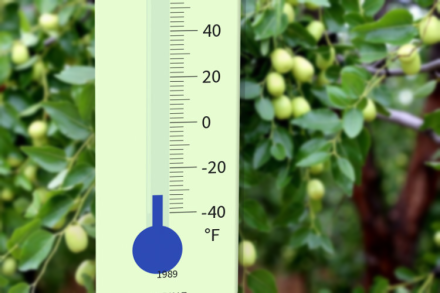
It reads -32
